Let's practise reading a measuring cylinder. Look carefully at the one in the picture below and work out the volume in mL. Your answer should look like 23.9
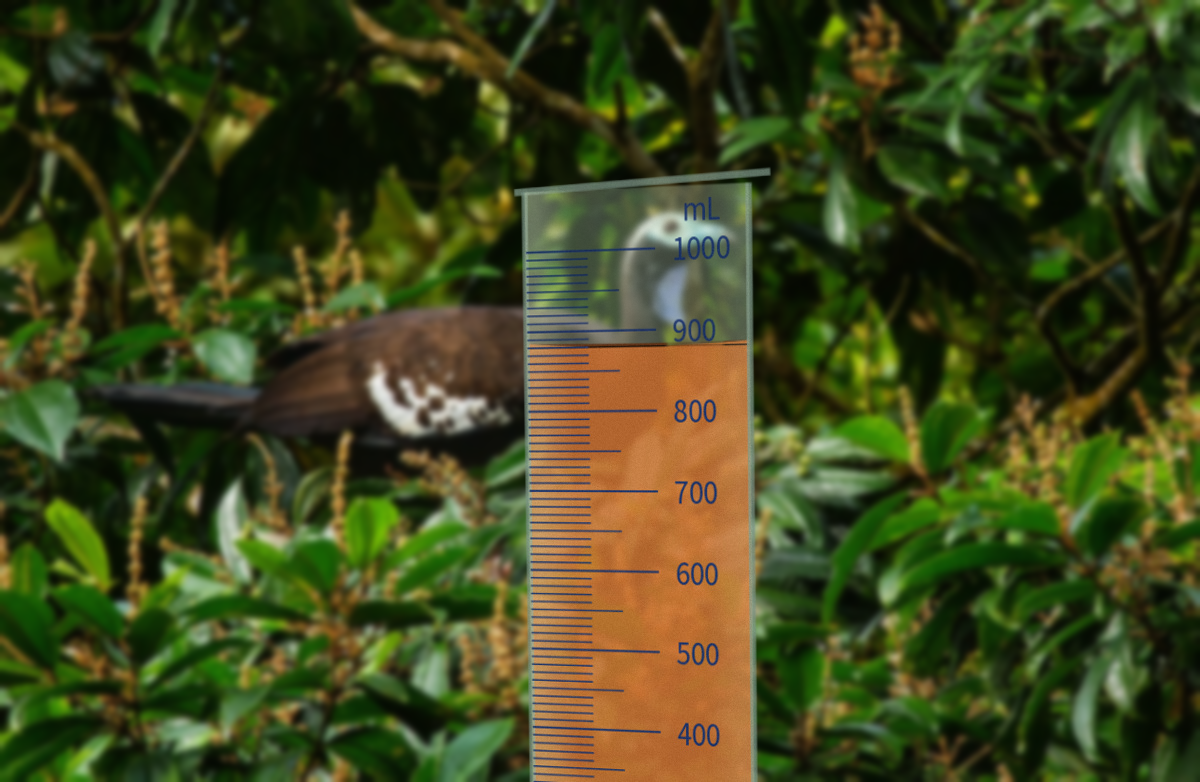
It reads 880
